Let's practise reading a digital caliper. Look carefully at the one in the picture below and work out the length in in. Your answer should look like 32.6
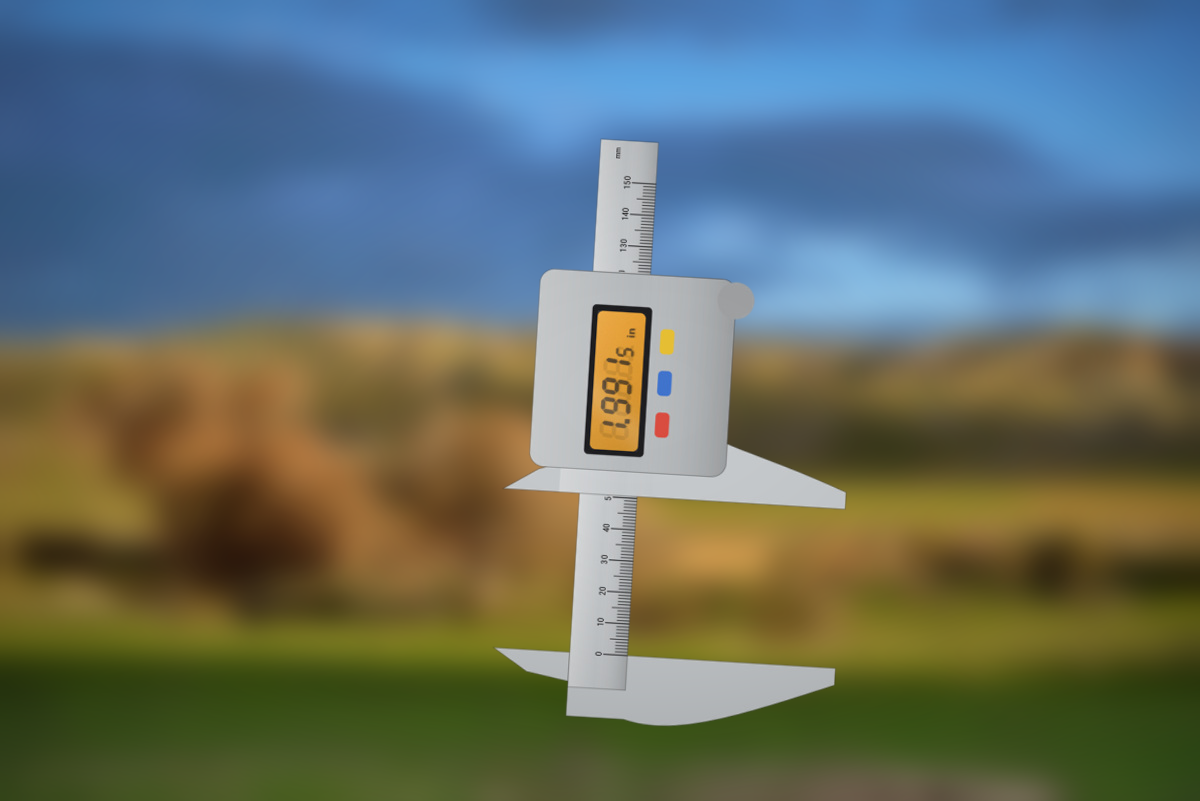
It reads 1.9915
